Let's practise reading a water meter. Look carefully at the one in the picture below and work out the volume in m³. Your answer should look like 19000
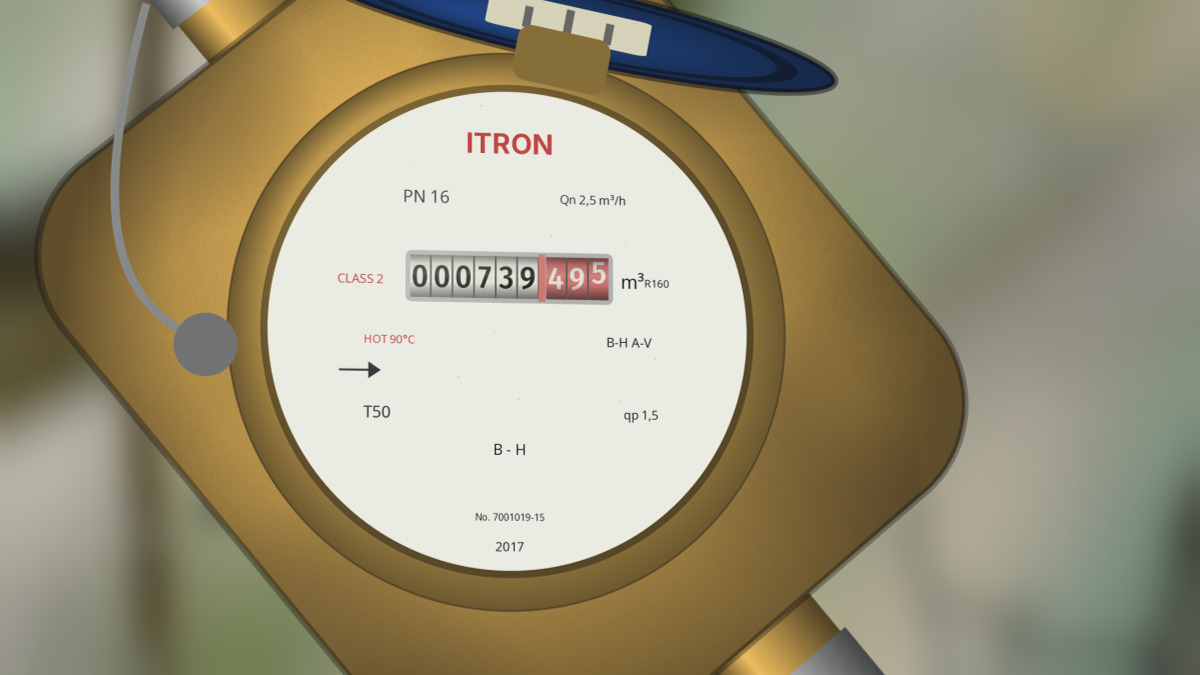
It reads 739.495
